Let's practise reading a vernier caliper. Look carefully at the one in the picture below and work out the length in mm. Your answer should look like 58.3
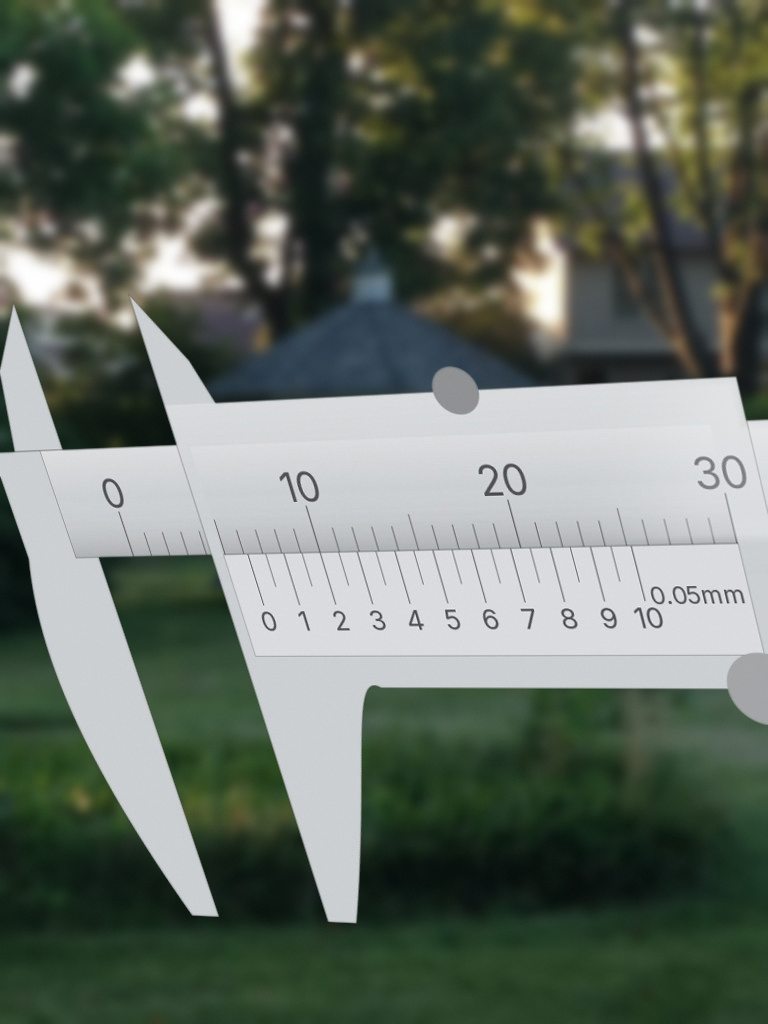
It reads 6.2
